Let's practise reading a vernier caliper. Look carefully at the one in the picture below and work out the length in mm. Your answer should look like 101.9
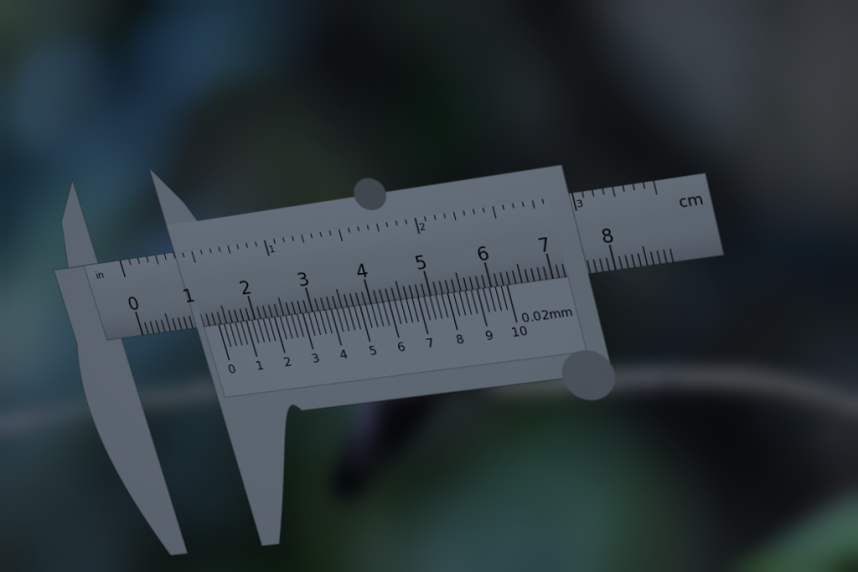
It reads 13.6
